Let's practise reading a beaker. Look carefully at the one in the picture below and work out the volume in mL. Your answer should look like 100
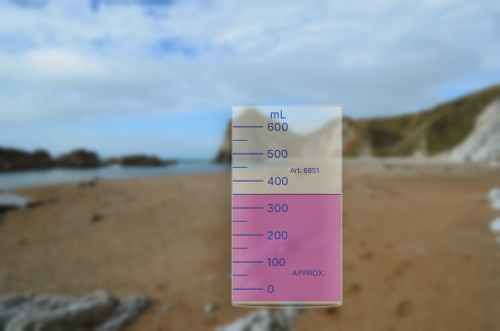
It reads 350
